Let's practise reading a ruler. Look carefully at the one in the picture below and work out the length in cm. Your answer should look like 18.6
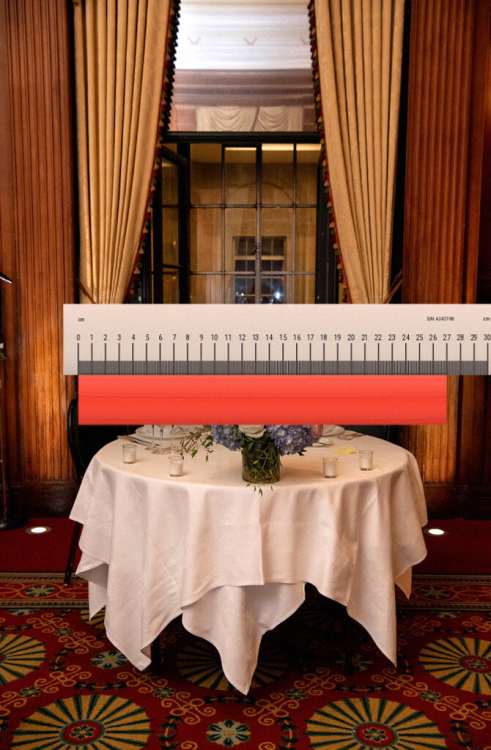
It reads 27
